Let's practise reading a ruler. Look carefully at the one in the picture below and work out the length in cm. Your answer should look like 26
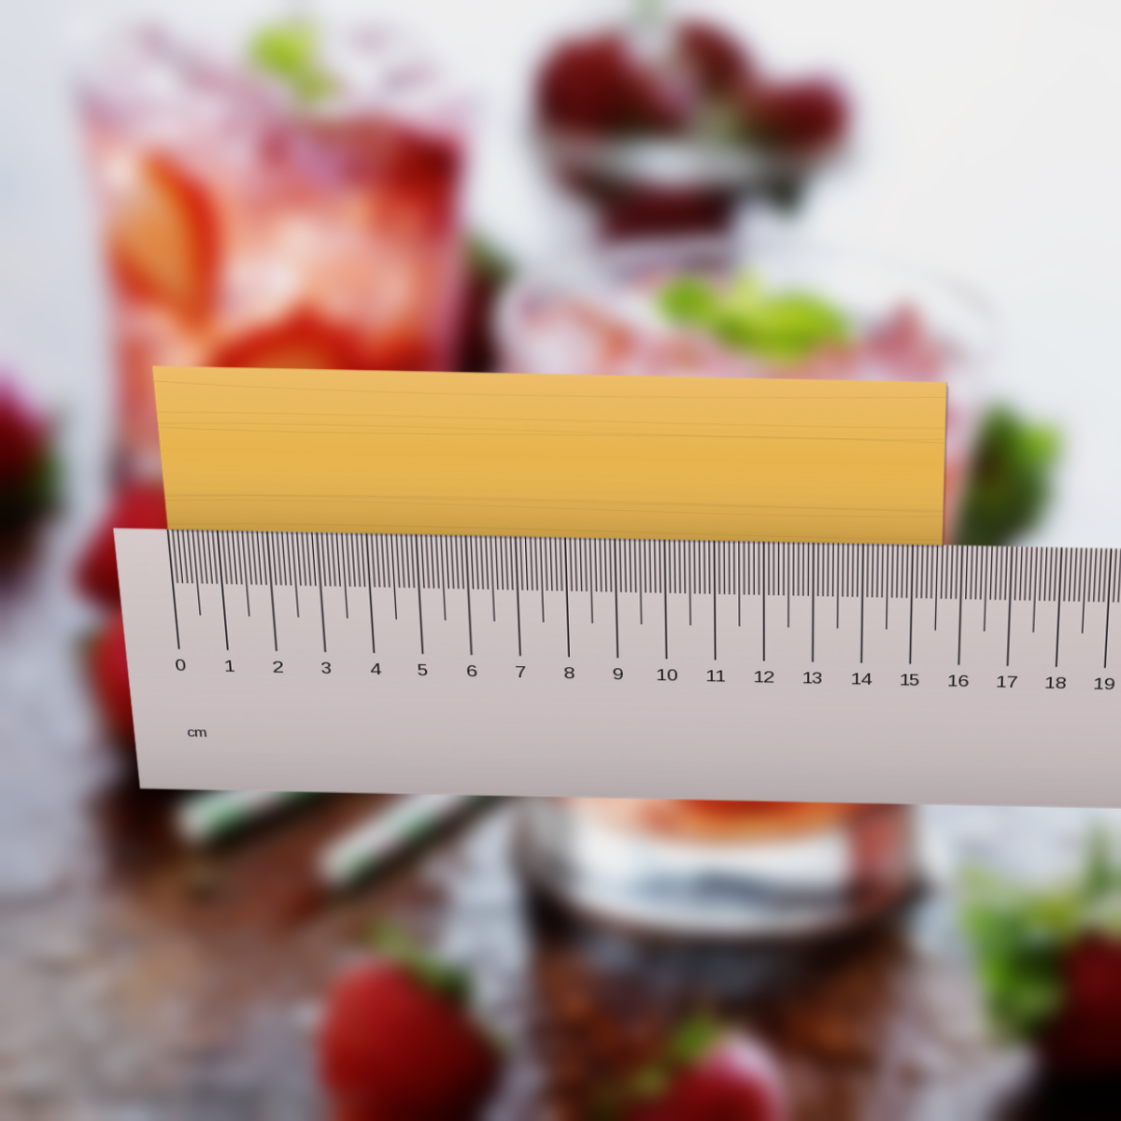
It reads 15.6
